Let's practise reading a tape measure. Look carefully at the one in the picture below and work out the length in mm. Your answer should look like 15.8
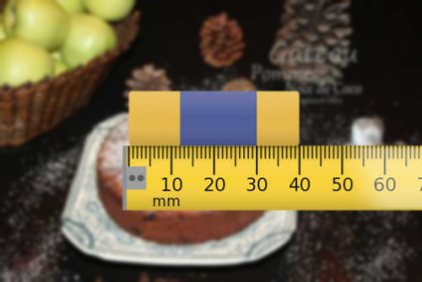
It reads 40
